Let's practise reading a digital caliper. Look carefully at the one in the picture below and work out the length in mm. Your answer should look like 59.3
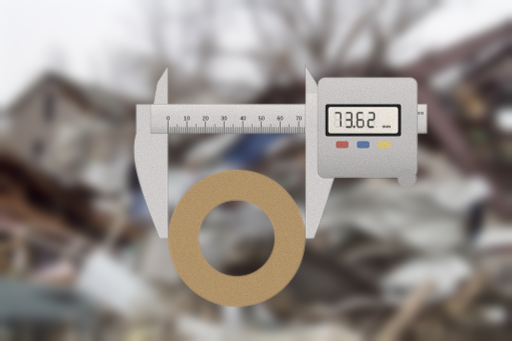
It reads 73.62
